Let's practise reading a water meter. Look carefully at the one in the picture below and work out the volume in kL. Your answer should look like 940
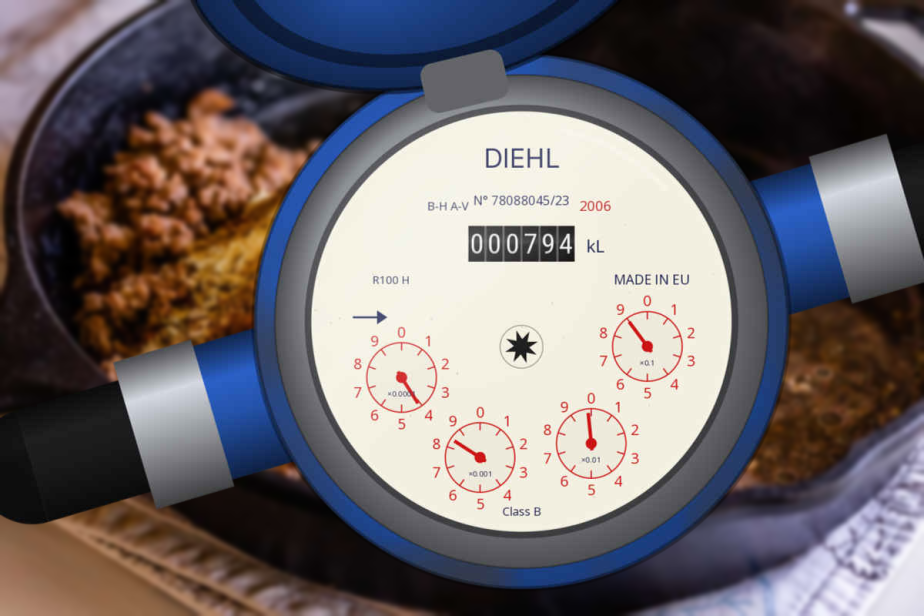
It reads 794.8984
